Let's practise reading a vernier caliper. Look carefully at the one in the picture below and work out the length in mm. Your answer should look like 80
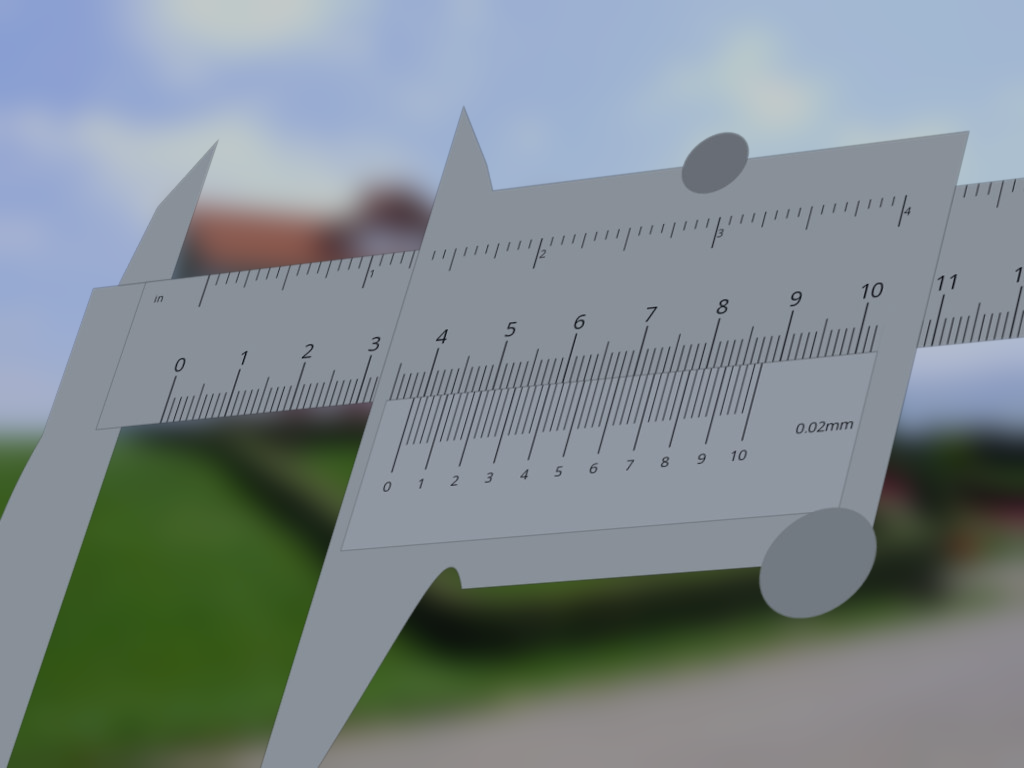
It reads 38.6
